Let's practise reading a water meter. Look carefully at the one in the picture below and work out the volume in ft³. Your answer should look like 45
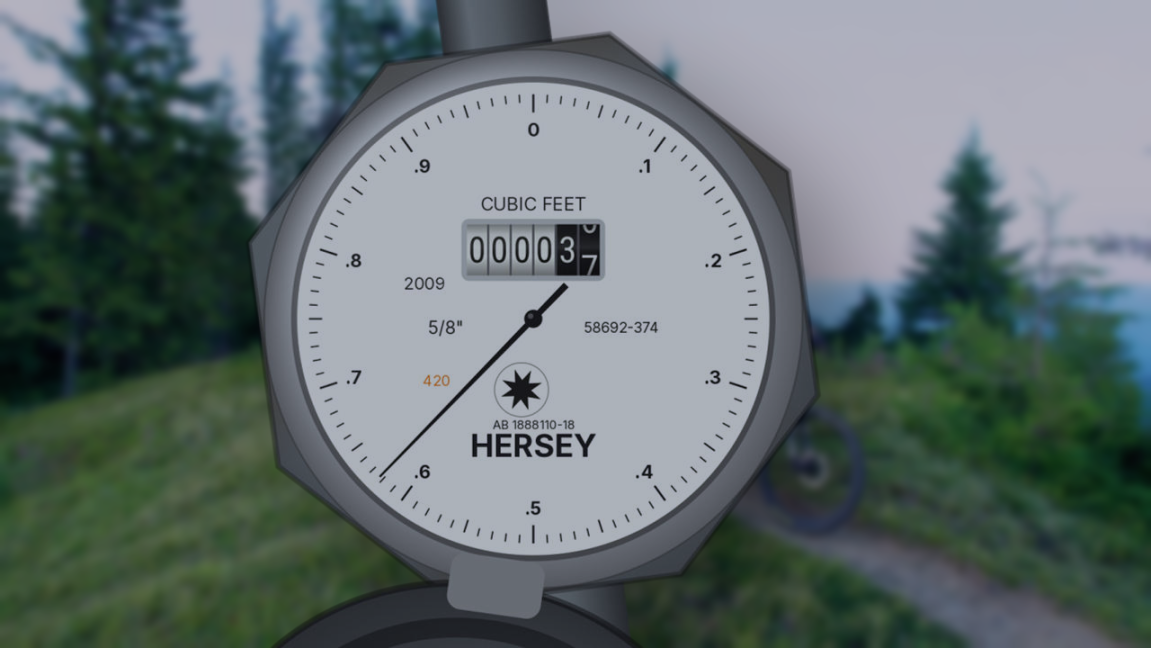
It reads 36.62
